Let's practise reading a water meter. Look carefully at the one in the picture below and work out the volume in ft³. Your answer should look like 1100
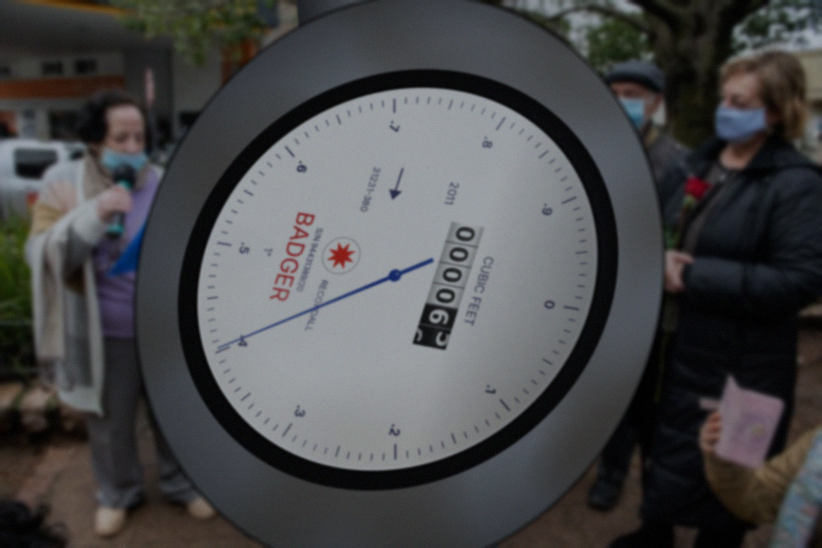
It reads 65.40
